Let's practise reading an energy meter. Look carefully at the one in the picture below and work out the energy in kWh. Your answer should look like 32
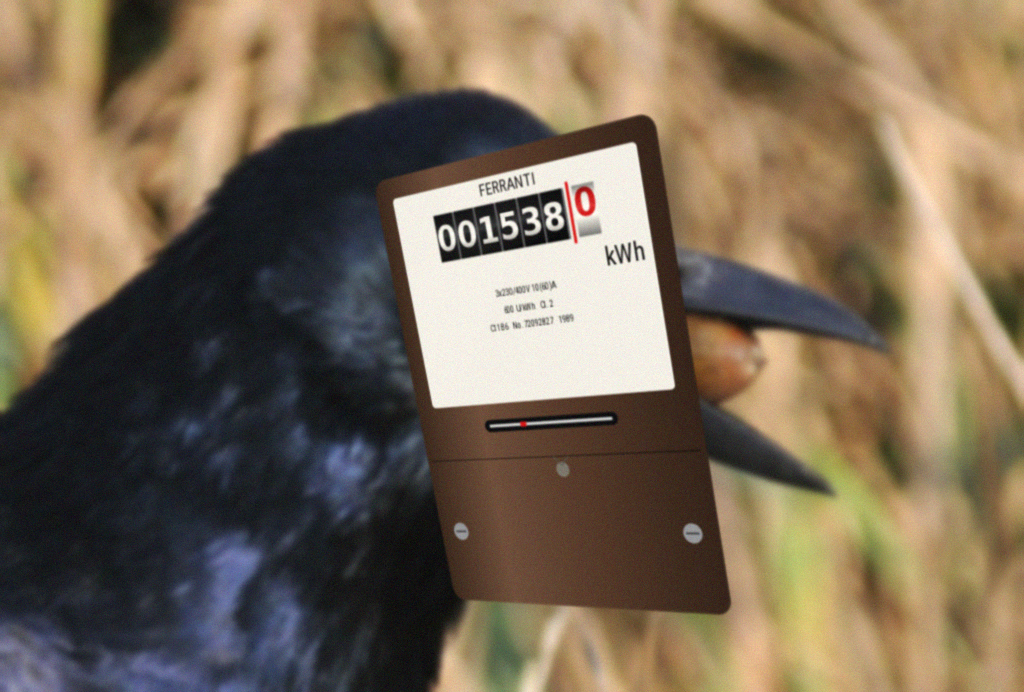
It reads 1538.0
